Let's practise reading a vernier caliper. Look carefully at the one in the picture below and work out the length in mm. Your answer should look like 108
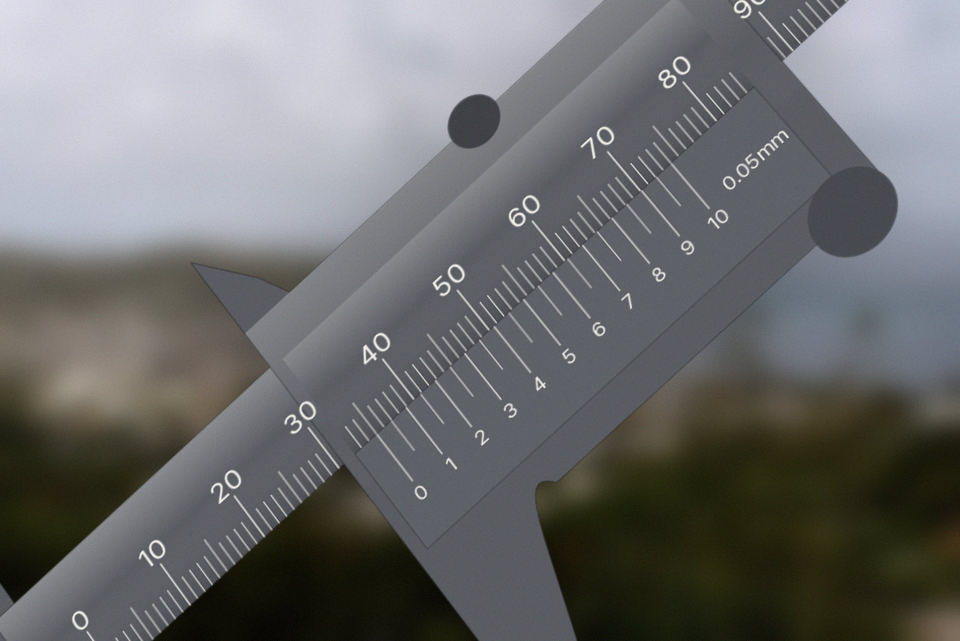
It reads 35.0
